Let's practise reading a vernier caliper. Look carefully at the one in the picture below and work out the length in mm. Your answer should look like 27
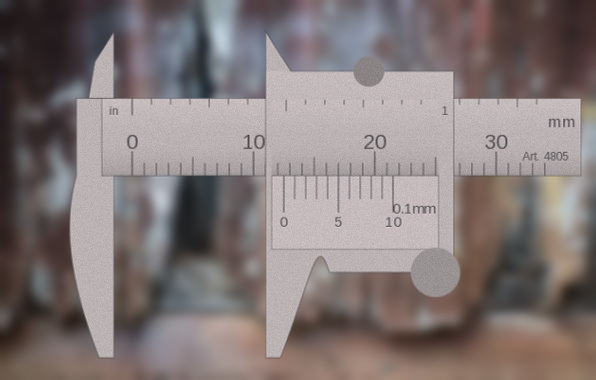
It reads 12.5
